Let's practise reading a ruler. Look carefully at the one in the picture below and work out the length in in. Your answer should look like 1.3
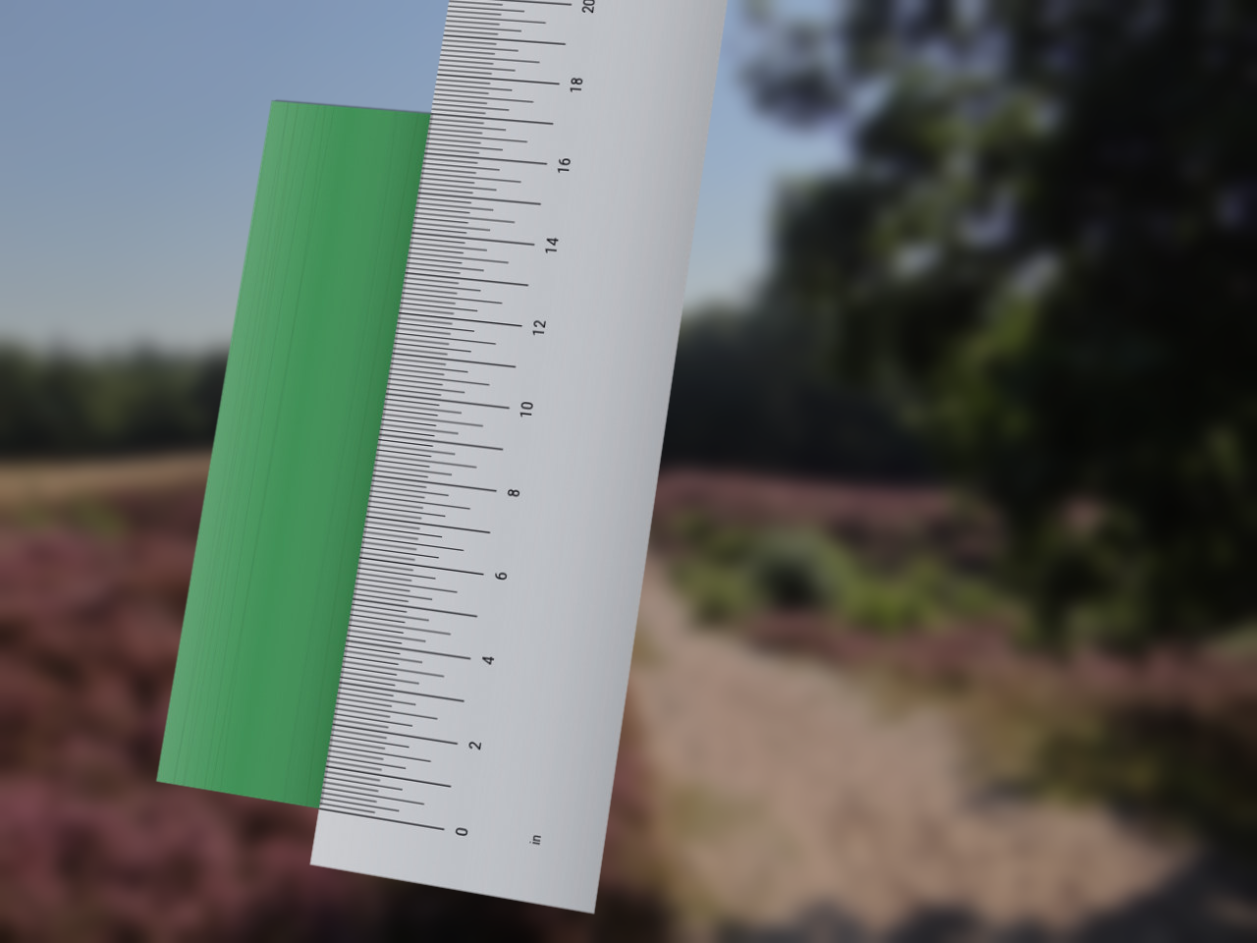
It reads 17
